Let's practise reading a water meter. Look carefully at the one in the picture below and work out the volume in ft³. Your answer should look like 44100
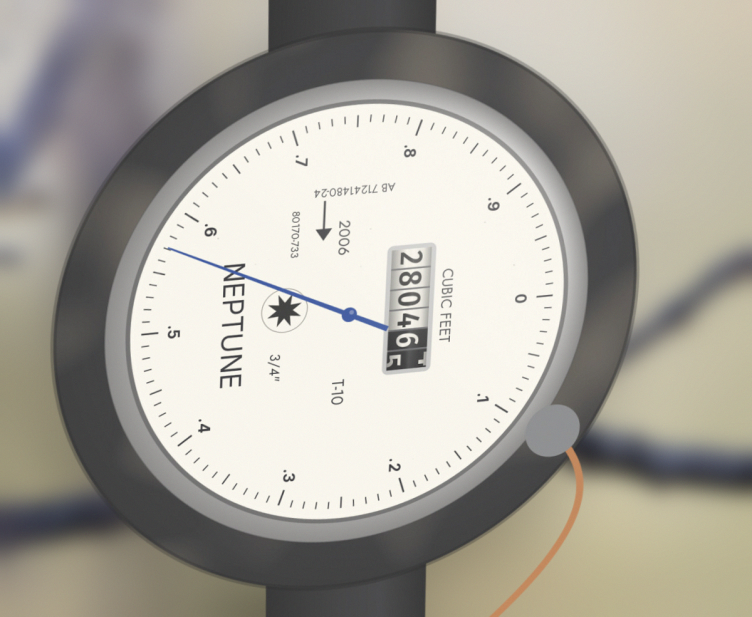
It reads 280464.57
